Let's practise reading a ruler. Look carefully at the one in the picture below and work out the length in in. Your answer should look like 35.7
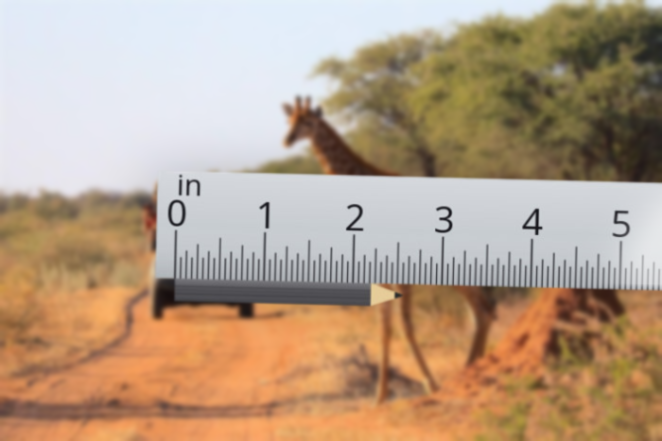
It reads 2.5625
